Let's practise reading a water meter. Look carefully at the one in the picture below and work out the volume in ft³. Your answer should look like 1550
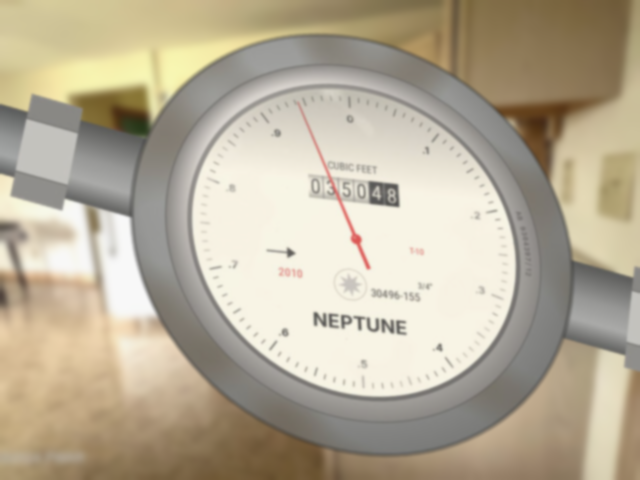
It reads 35047.94
